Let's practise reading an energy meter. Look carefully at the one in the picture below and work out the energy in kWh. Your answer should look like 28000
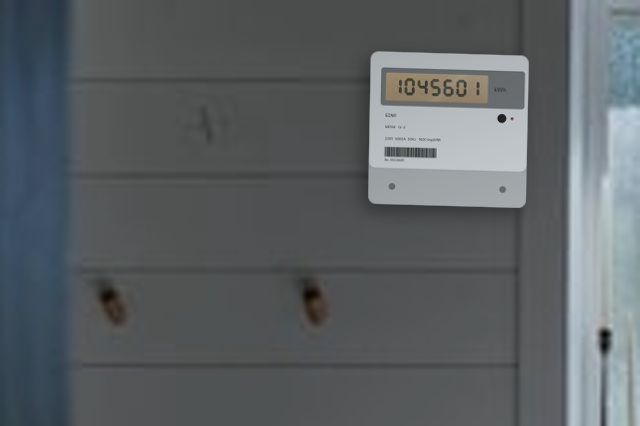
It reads 1045601
